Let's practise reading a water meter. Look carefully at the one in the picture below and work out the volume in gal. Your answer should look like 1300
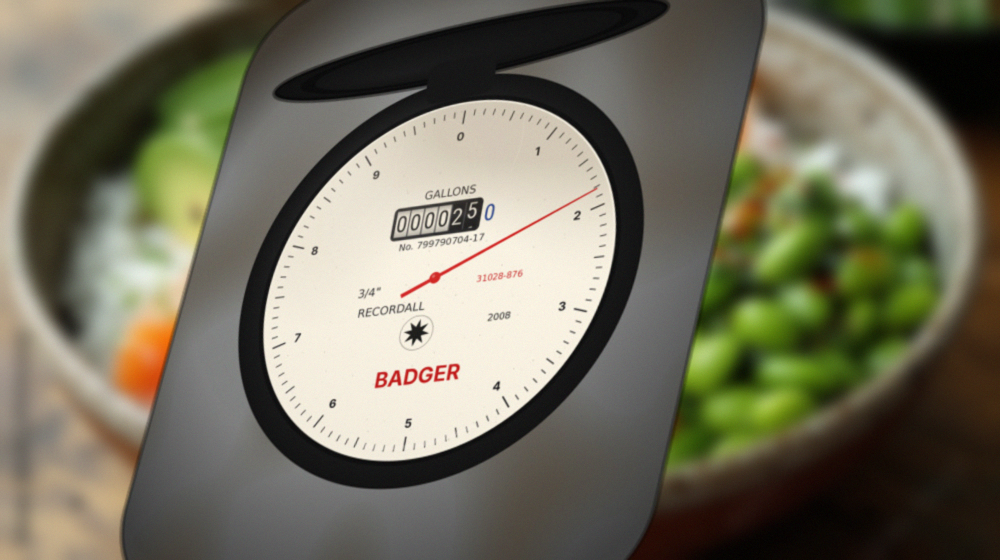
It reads 251.8
